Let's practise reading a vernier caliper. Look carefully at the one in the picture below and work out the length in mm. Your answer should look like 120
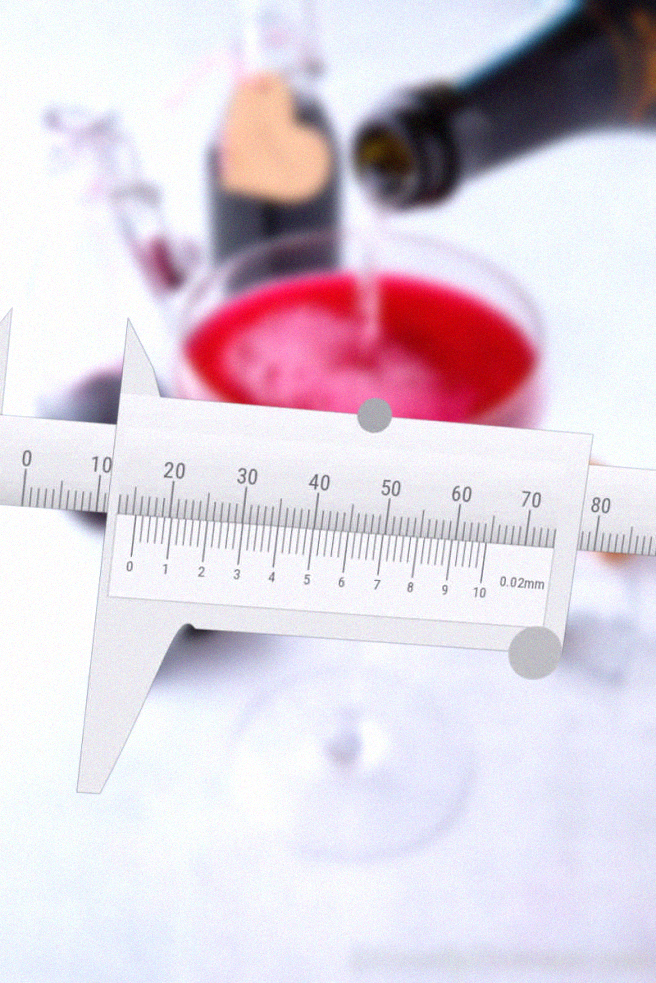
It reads 15.4
